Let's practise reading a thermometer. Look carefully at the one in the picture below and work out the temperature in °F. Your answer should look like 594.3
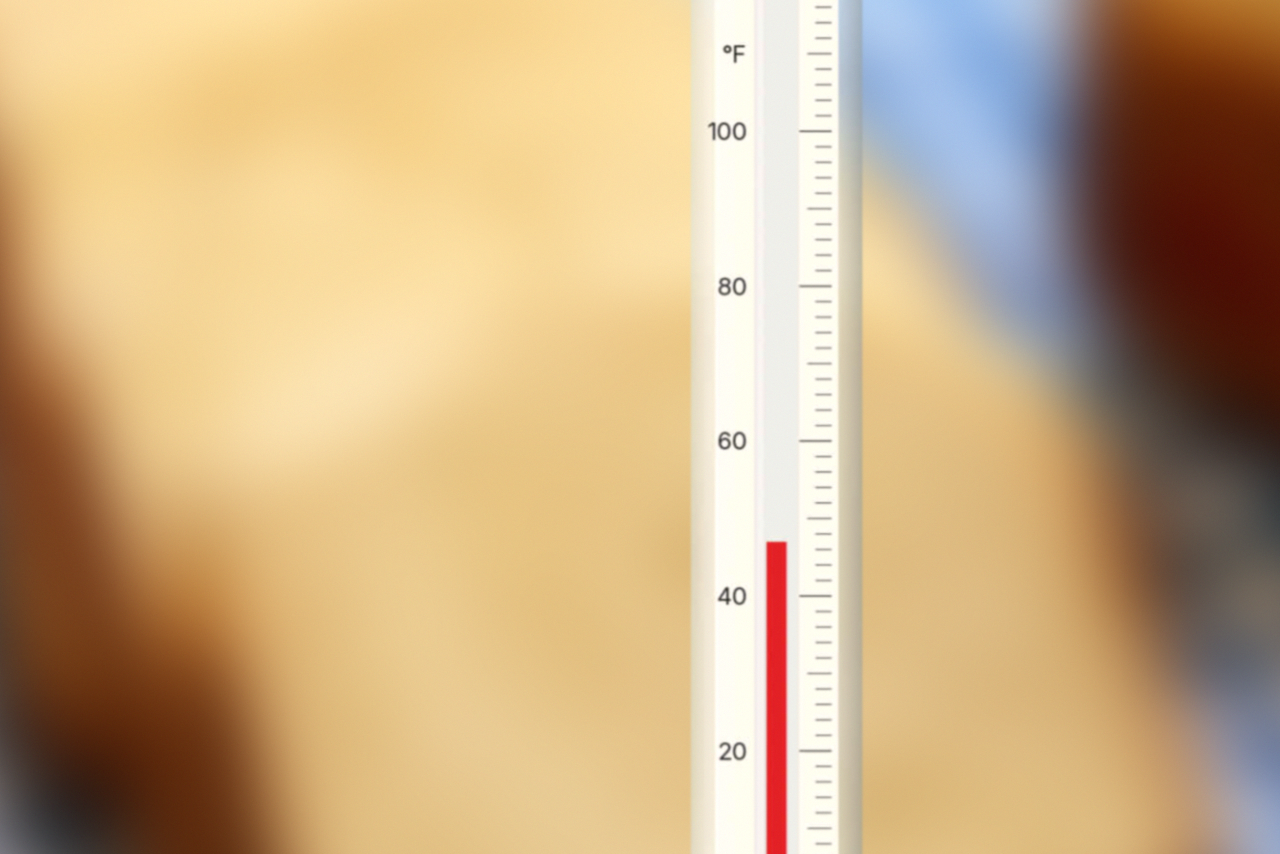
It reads 47
